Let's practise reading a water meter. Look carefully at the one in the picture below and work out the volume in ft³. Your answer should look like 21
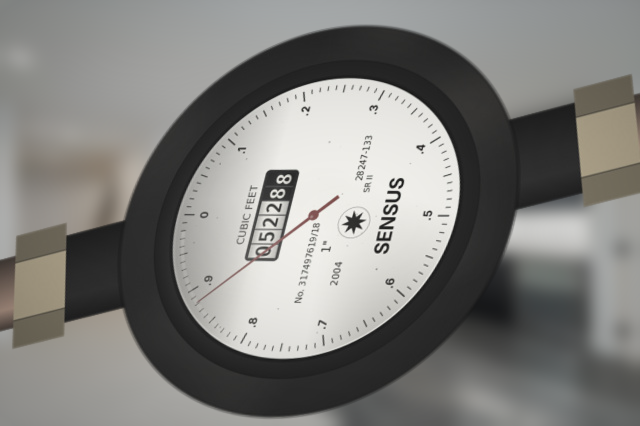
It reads 52287.88
